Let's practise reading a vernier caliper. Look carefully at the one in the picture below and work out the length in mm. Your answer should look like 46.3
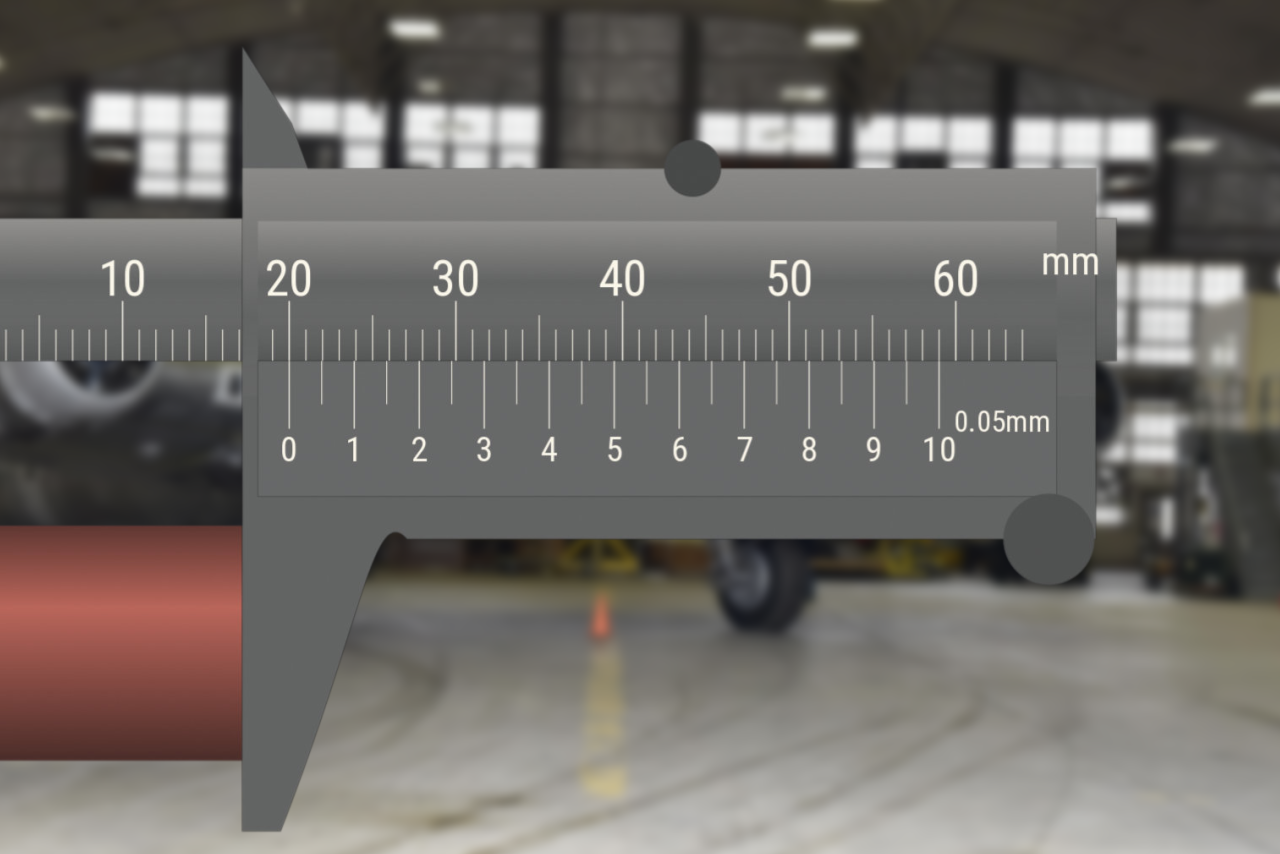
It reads 20.0
